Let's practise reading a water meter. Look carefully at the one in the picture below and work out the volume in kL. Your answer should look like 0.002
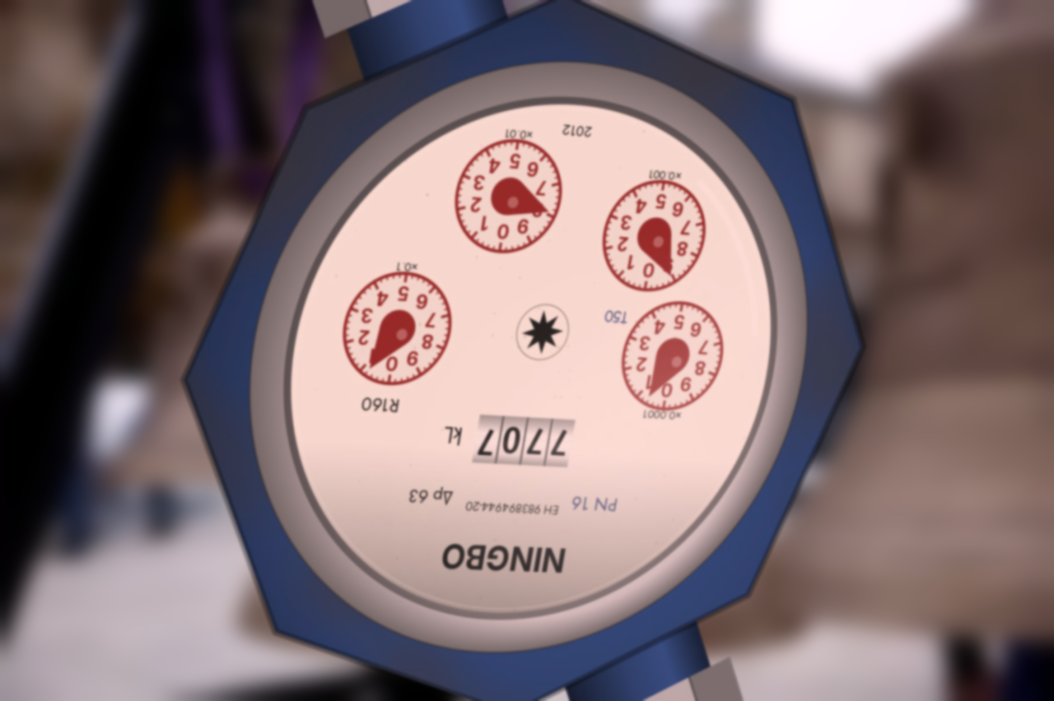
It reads 7707.0790
